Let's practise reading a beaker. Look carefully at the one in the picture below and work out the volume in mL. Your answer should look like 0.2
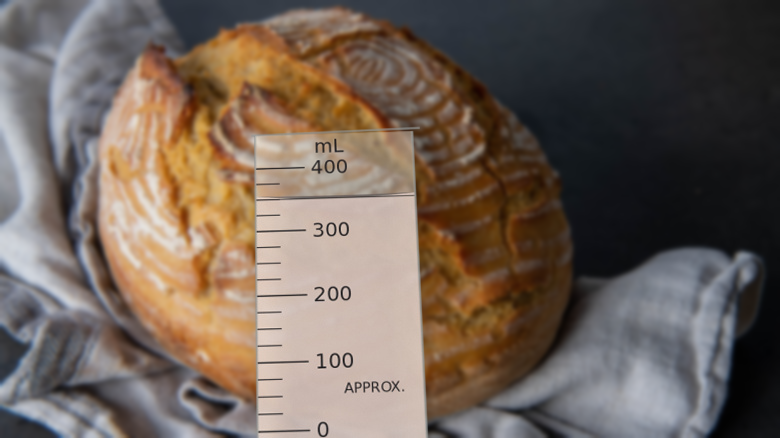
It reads 350
